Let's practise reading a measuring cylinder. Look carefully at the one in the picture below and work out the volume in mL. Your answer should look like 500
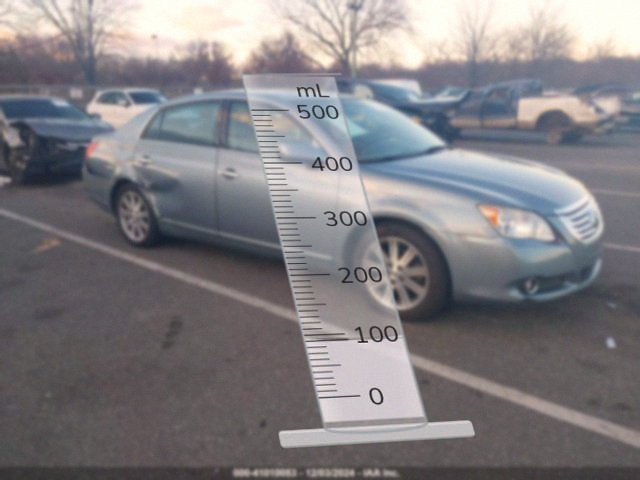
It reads 90
